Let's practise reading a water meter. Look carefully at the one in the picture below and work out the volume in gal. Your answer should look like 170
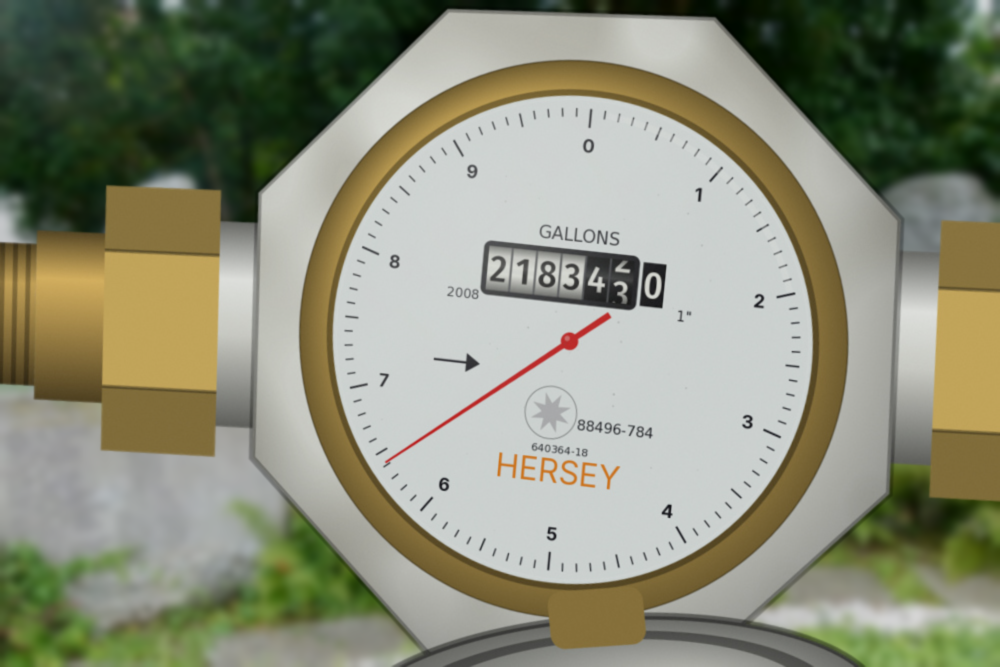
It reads 2183426.4
